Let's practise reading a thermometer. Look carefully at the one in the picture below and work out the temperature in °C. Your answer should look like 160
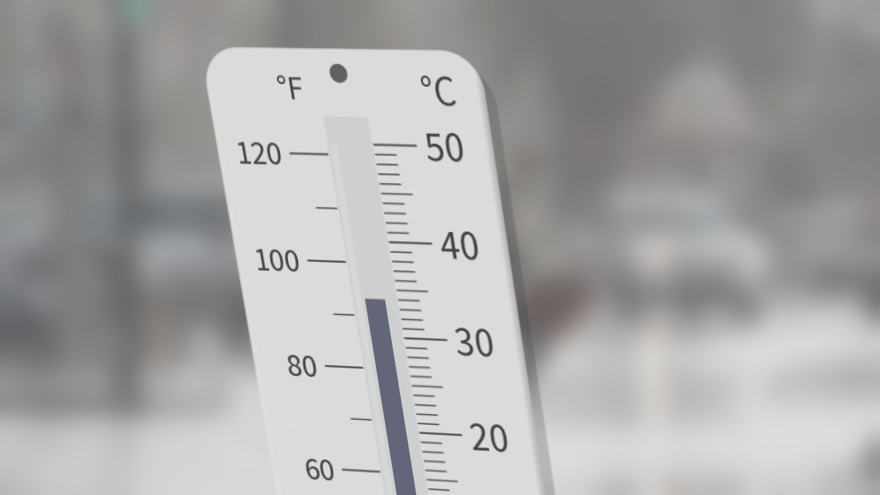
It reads 34
